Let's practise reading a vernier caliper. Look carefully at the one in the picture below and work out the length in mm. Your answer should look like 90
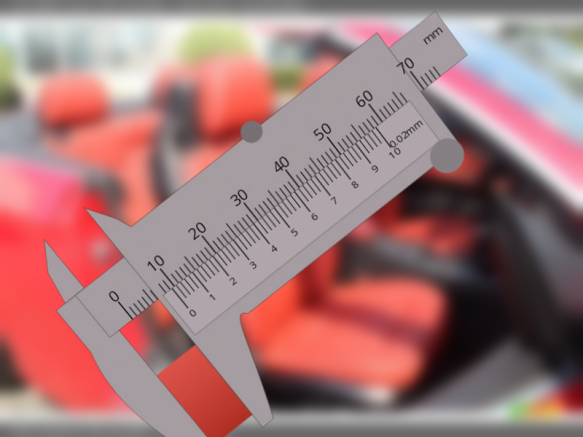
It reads 9.4
